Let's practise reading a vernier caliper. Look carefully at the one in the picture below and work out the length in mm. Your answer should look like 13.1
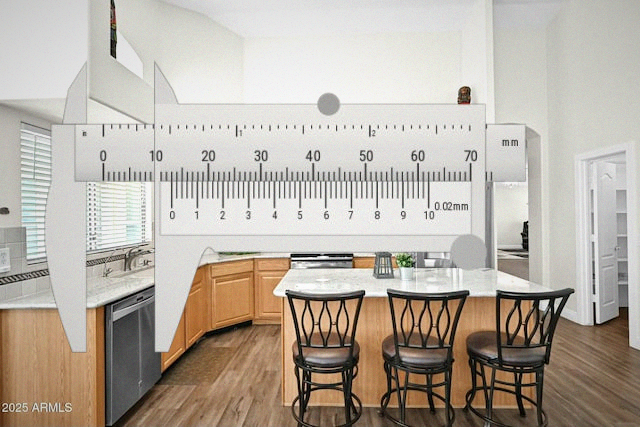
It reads 13.0
